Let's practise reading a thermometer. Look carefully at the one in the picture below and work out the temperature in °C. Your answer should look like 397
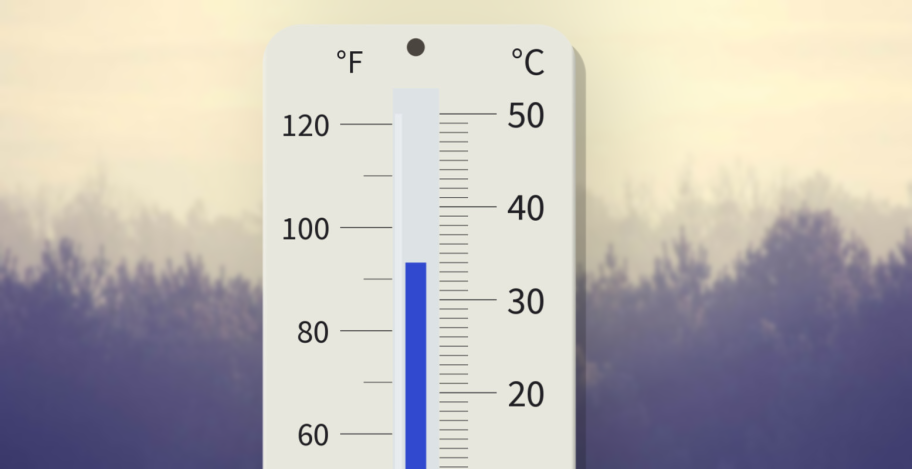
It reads 34
